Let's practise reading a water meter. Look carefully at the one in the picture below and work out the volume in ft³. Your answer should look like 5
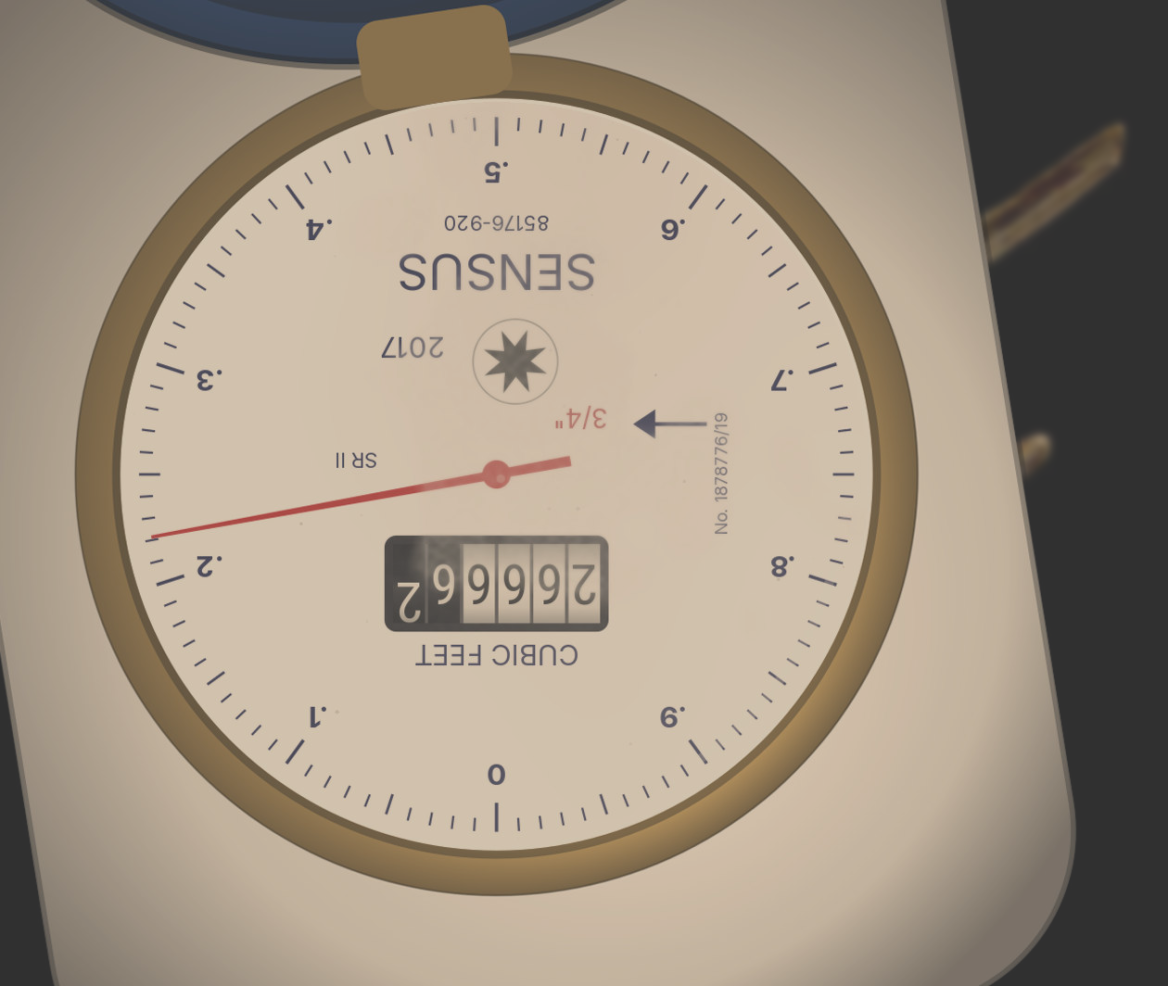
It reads 266662.22
